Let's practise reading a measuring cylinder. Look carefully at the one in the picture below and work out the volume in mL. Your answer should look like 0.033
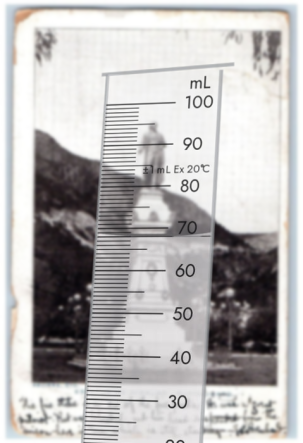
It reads 68
